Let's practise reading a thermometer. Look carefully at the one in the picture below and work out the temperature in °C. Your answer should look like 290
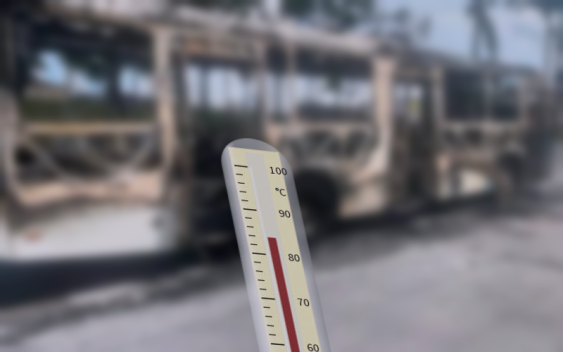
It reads 84
